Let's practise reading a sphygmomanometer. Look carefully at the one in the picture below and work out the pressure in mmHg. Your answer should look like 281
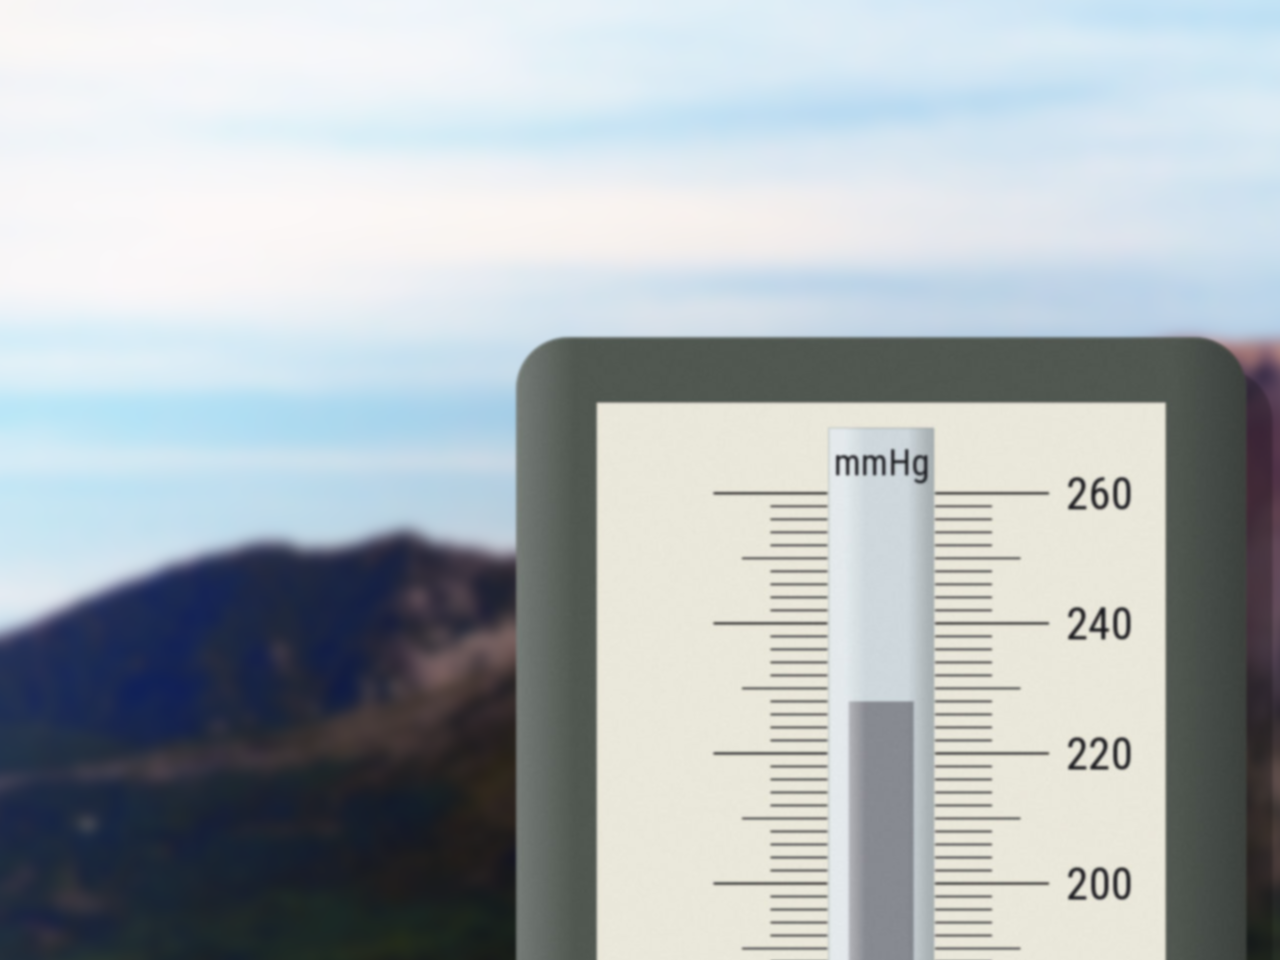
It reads 228
